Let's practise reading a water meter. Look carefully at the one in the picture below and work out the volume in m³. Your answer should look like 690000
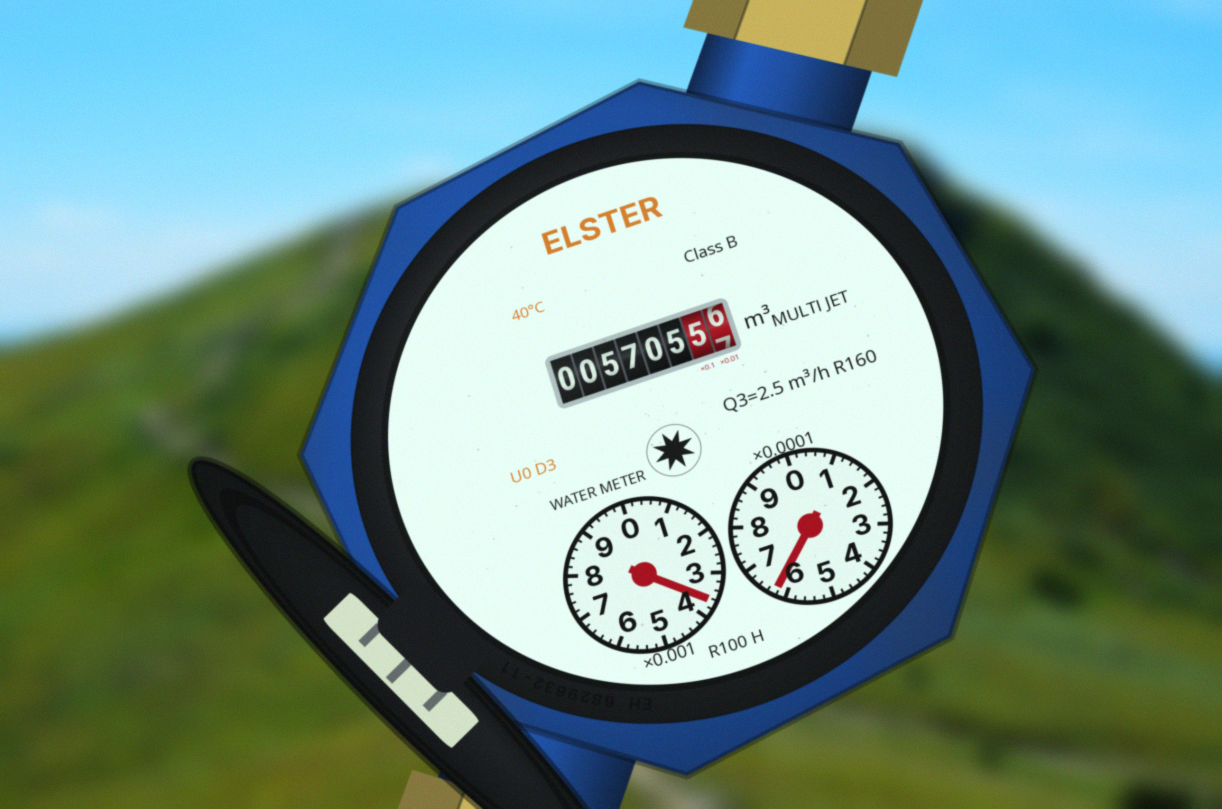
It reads 5705.5636
